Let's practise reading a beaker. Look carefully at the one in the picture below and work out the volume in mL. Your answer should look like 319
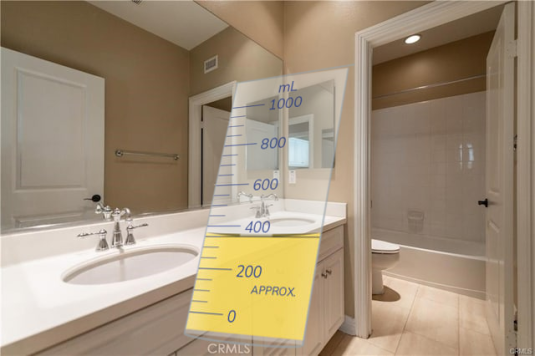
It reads 350
